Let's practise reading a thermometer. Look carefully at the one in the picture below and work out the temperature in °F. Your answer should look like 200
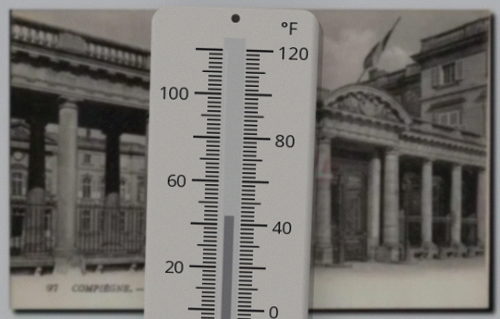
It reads 44
